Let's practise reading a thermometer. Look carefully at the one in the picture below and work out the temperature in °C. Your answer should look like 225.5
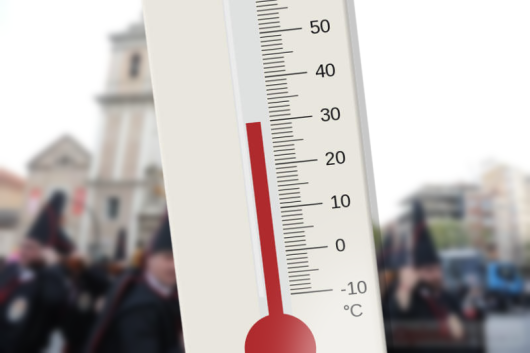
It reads 30
